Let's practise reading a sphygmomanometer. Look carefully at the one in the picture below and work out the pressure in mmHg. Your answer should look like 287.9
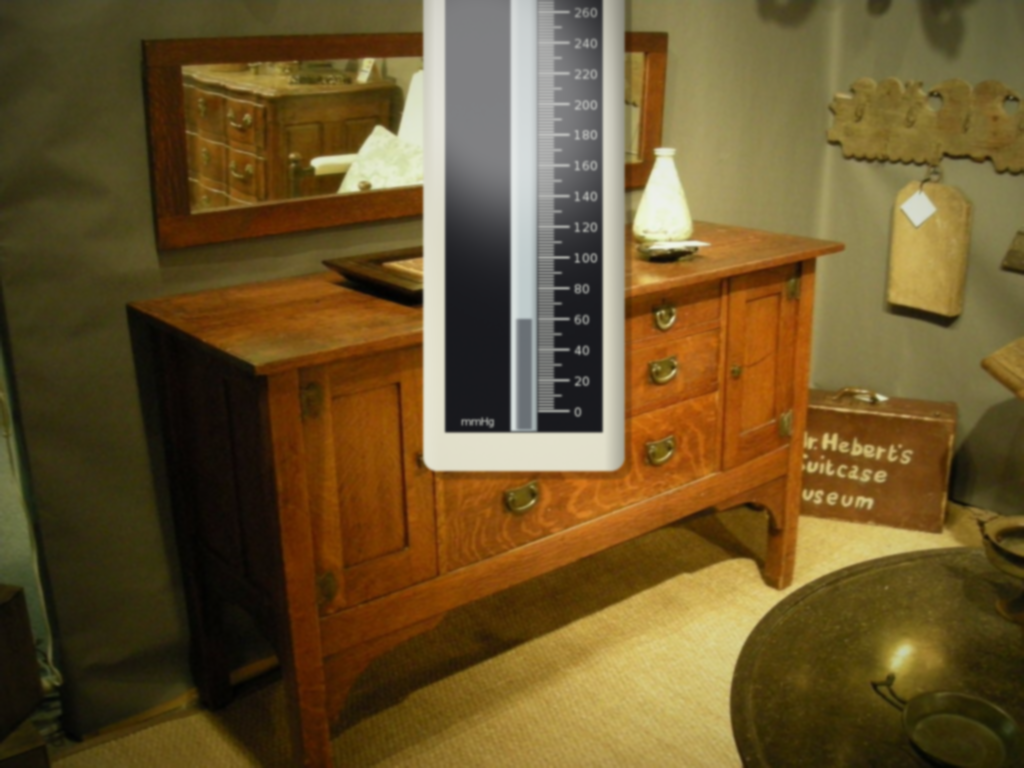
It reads 60
